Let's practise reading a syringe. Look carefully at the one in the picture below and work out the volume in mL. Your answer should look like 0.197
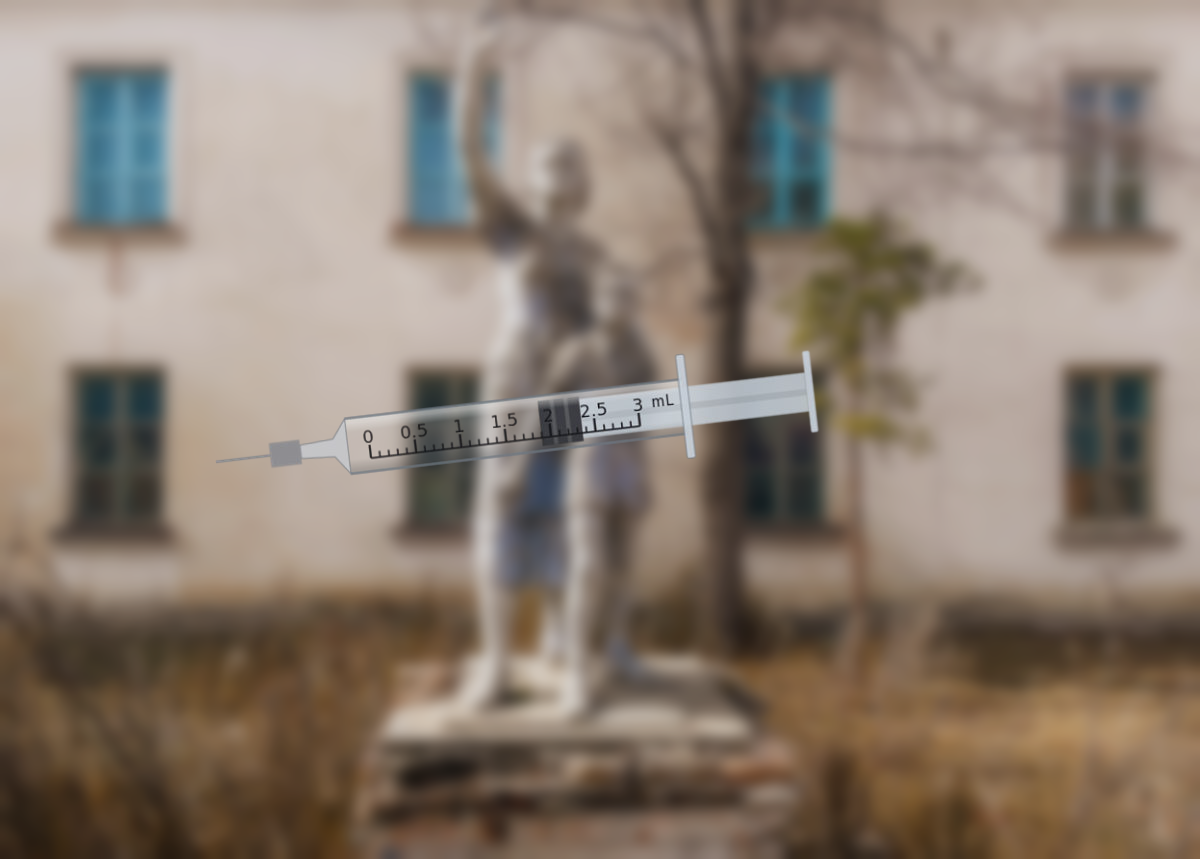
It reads 1.9
